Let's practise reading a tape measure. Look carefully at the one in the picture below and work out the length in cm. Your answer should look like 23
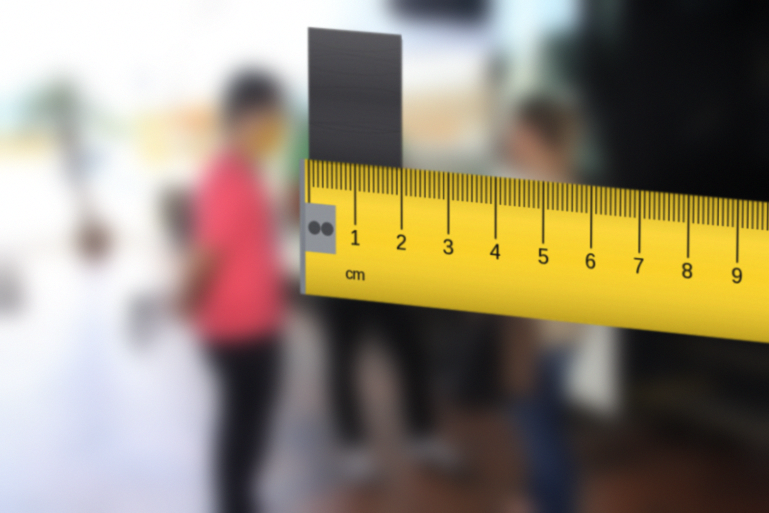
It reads 2
